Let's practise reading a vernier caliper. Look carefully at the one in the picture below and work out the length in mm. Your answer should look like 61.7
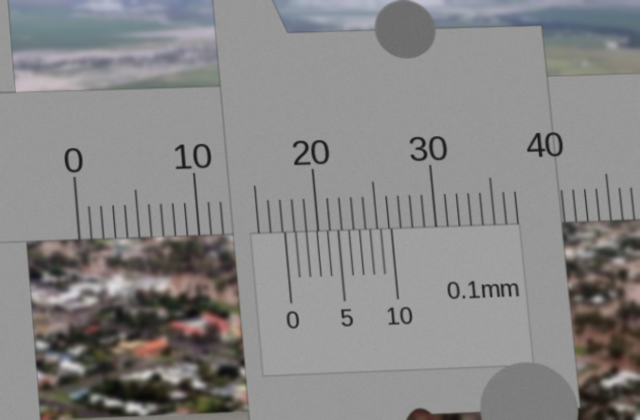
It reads 17.2
